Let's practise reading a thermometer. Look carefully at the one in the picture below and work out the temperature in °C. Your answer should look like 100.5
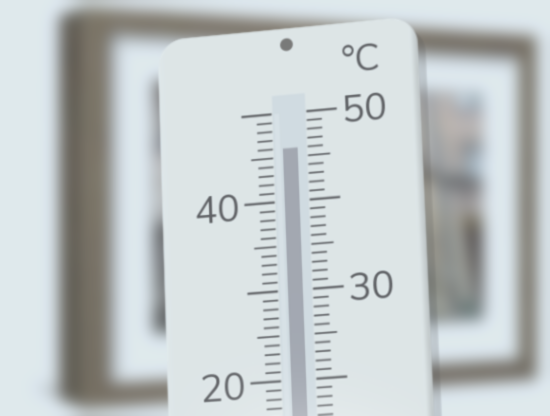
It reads 46
